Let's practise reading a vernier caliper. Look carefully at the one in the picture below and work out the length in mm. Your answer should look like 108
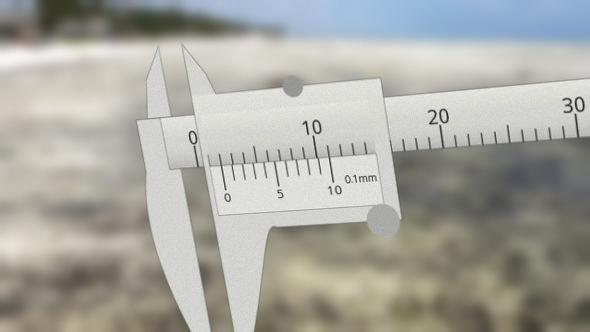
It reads 2.0
